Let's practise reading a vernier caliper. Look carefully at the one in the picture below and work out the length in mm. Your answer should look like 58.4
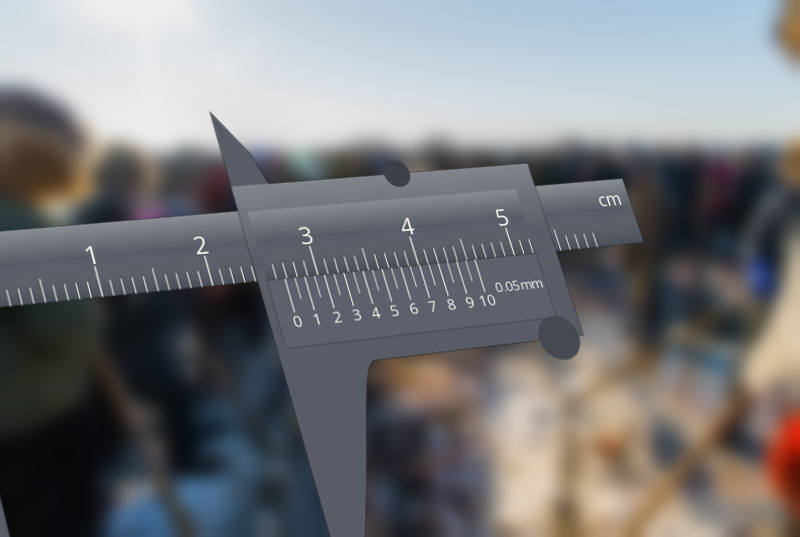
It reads 26.8
